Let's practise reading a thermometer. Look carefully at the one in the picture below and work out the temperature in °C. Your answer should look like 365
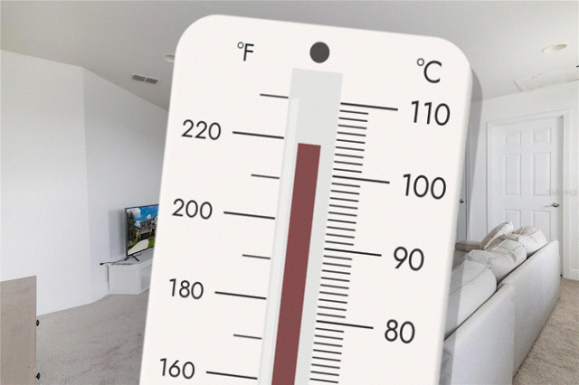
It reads 104
